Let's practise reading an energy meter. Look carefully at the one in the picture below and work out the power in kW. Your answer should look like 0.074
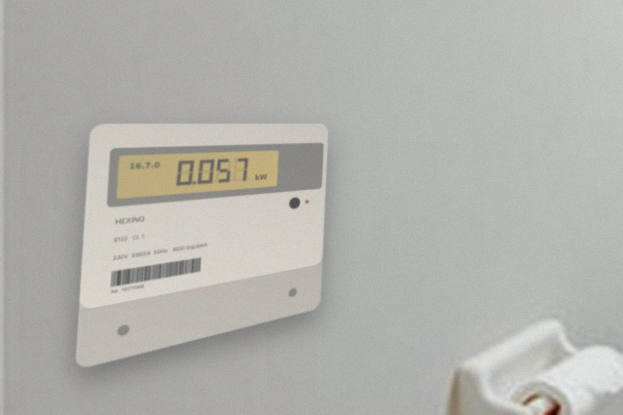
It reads 0.057
